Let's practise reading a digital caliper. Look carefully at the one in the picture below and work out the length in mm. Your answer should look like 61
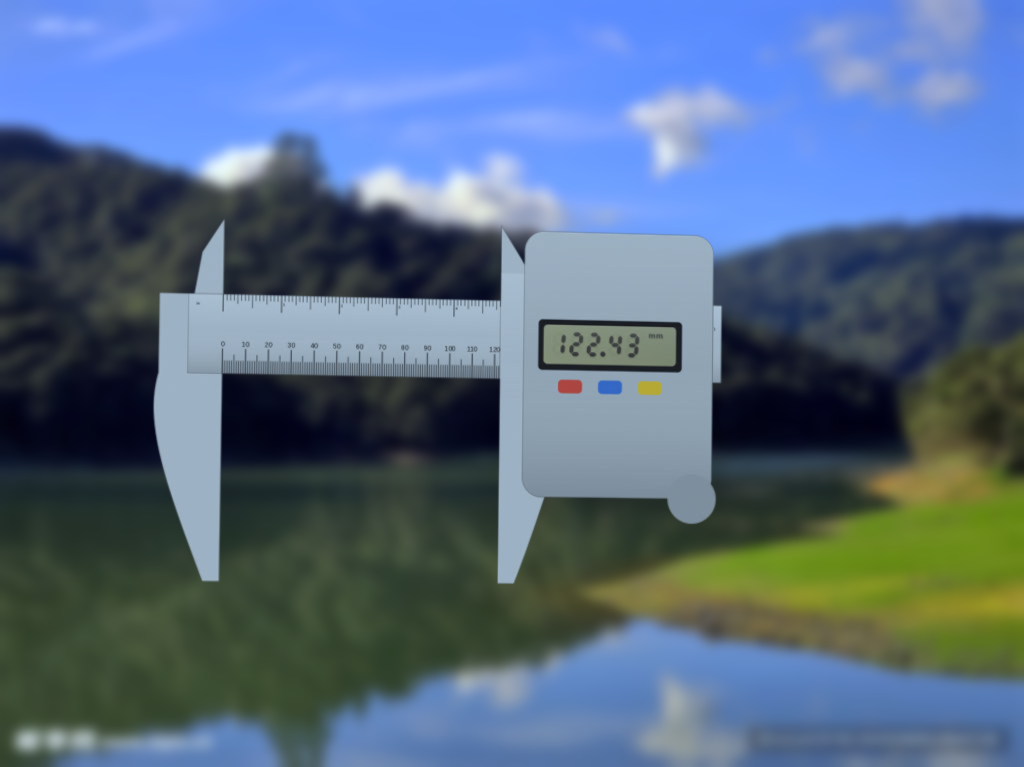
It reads 122.43
